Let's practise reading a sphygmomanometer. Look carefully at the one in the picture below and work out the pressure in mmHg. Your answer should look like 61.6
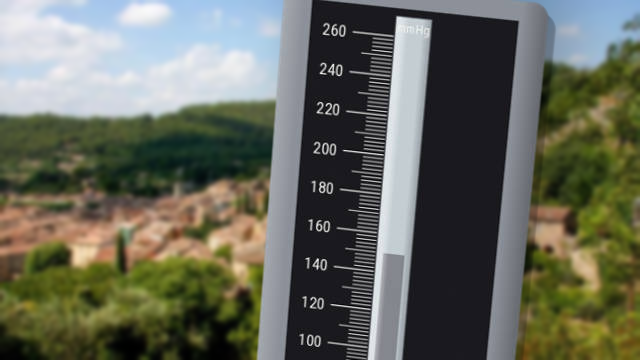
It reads 150
